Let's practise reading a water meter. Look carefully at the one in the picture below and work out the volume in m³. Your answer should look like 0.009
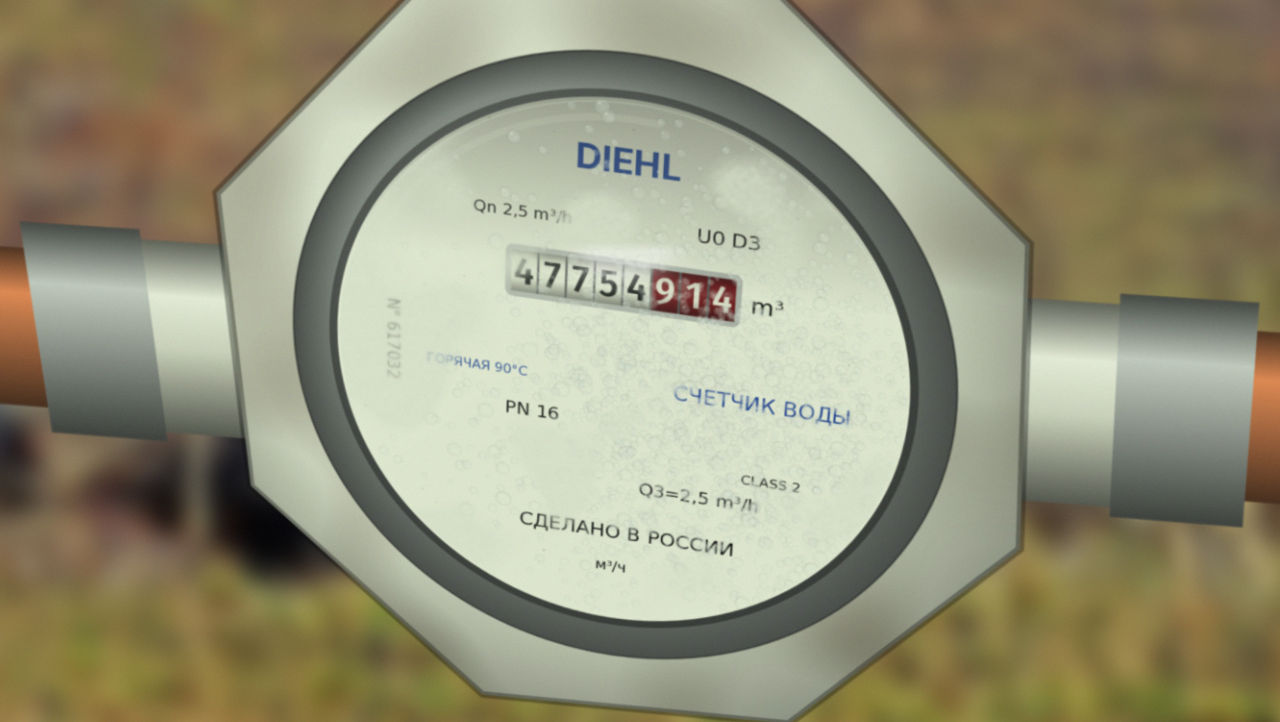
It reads 47754.914
